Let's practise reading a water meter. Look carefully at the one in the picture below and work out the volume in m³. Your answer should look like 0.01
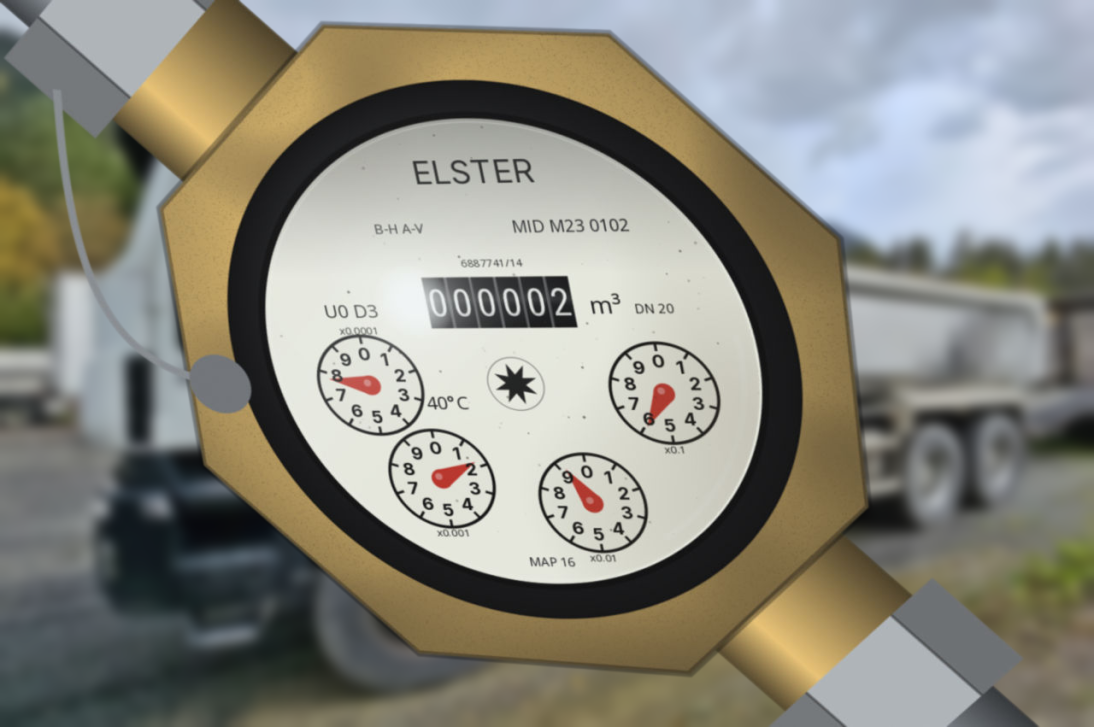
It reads 2.5917
